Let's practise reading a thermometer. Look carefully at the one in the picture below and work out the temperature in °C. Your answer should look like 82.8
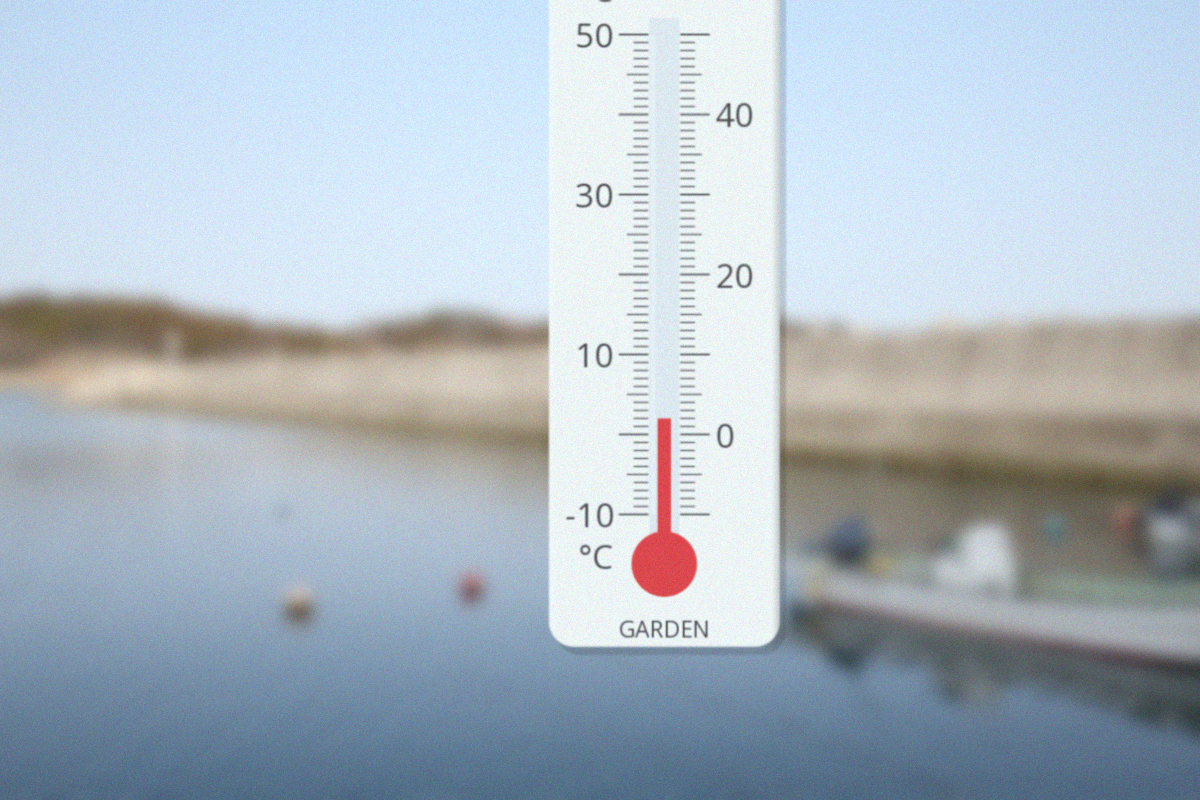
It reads 2
